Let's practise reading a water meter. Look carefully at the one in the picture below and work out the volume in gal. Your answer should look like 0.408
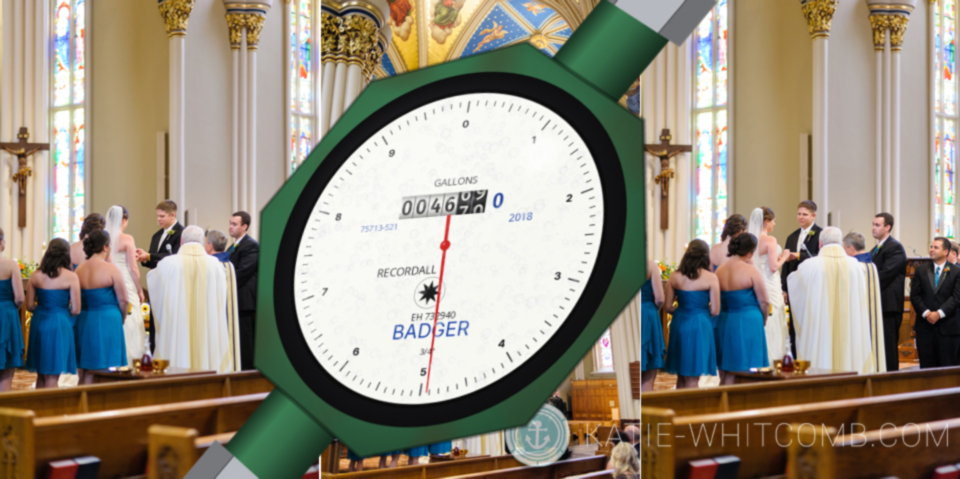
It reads 46694.9
